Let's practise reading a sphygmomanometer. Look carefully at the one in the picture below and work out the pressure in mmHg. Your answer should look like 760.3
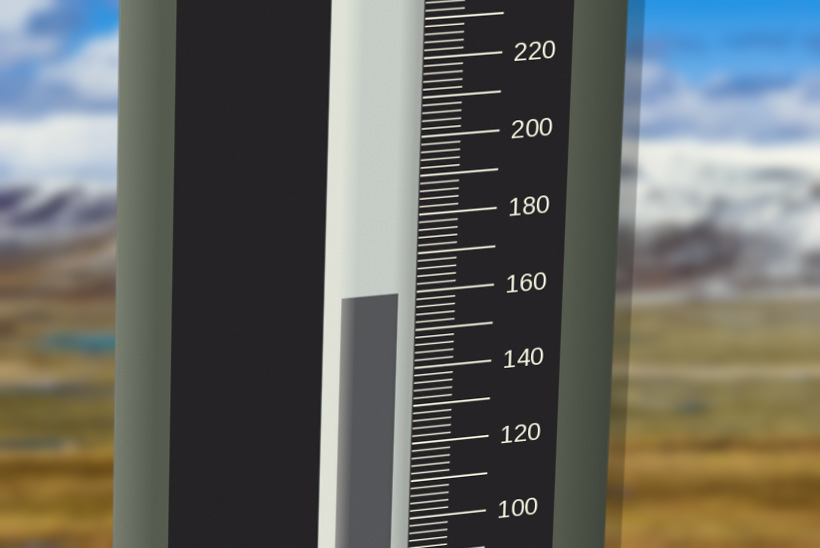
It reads 160
